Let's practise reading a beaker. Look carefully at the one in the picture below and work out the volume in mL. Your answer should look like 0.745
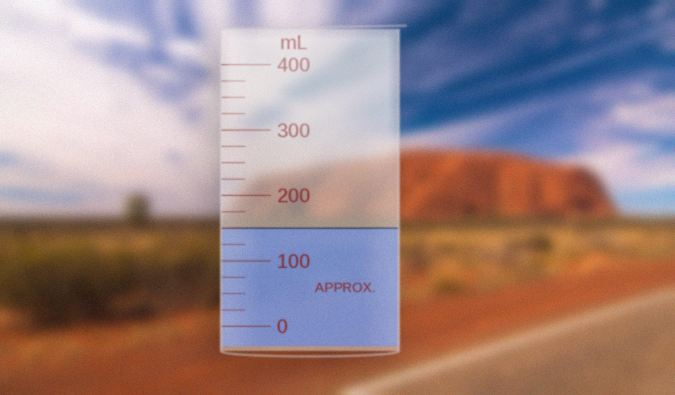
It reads 150
